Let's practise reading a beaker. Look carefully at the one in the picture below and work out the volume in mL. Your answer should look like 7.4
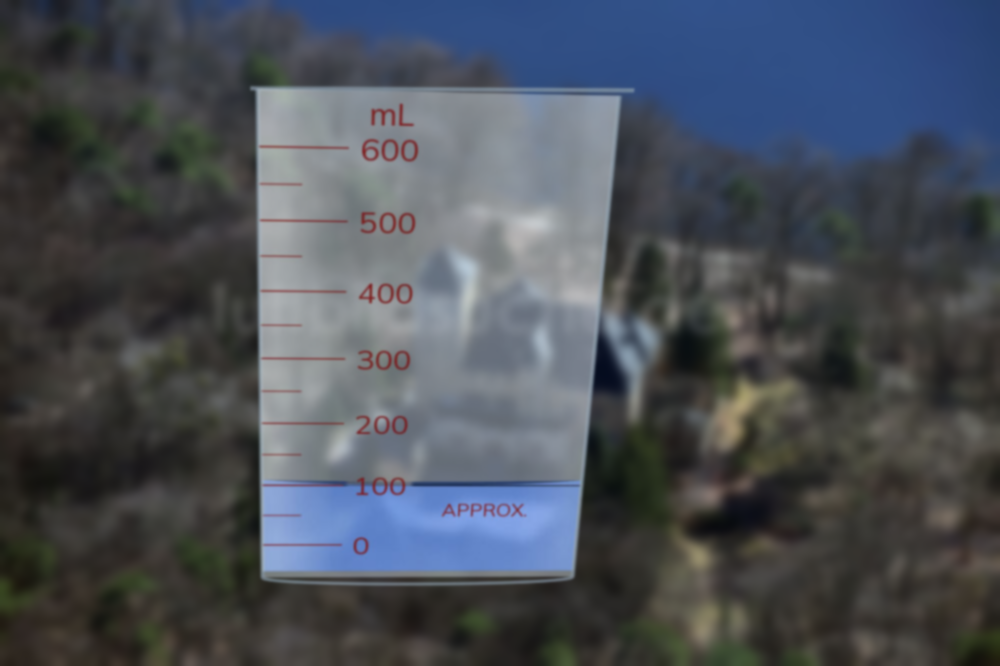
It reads 100
